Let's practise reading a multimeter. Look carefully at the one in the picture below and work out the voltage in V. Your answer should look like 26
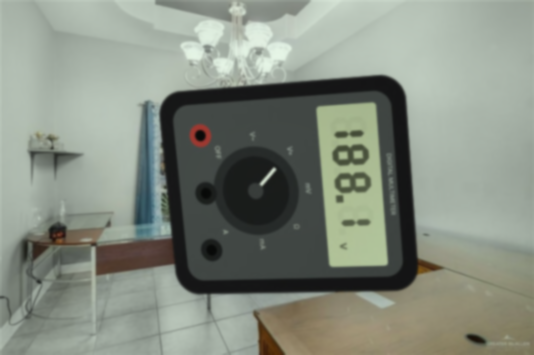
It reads 188.1
